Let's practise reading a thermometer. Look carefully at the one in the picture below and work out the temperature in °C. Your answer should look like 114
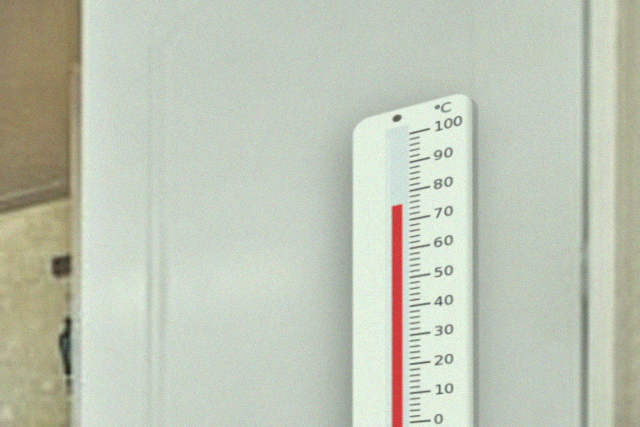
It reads 76
